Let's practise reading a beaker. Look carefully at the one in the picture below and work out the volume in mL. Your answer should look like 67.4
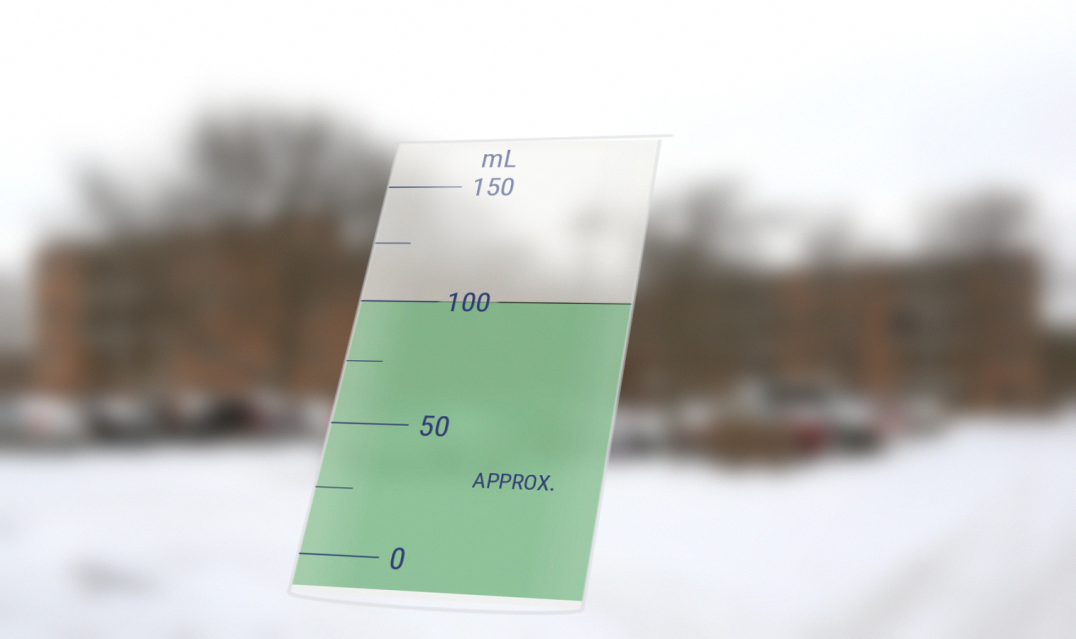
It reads 100
